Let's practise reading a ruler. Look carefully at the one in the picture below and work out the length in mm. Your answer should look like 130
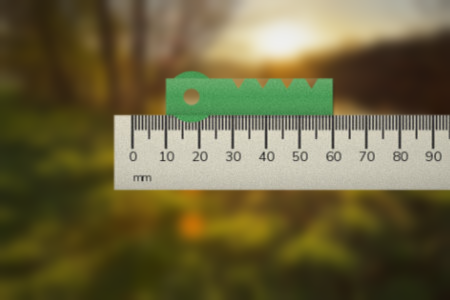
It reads 50
